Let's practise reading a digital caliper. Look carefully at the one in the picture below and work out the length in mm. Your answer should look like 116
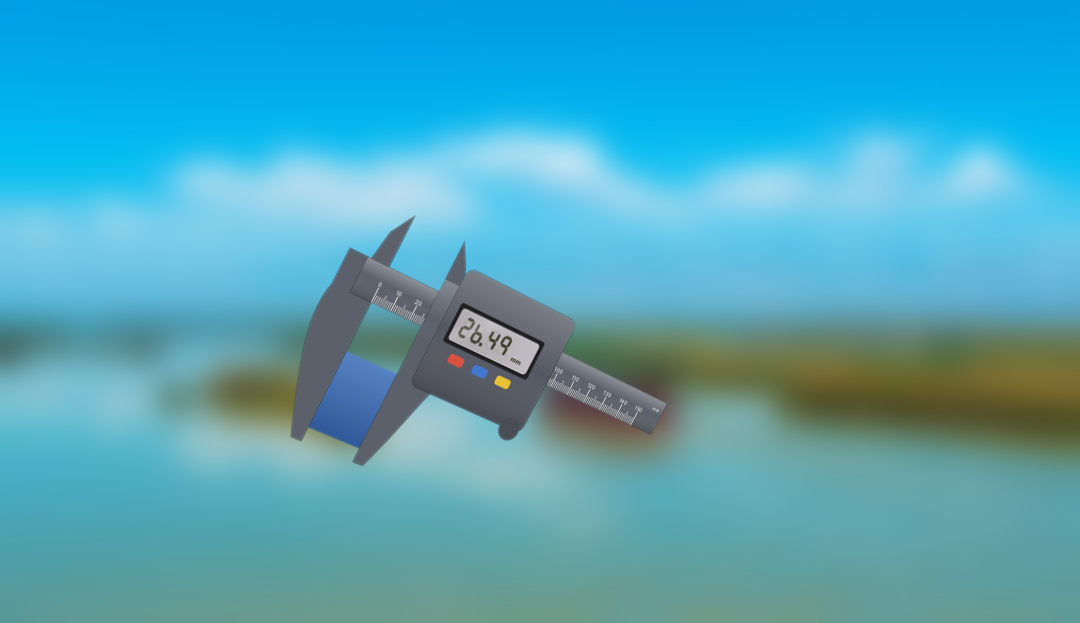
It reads 26.49
